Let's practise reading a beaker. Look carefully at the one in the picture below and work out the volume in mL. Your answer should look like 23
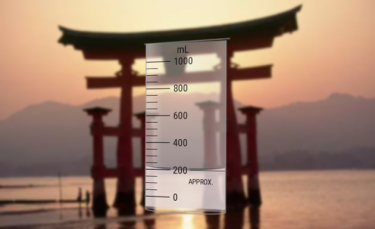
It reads 200
